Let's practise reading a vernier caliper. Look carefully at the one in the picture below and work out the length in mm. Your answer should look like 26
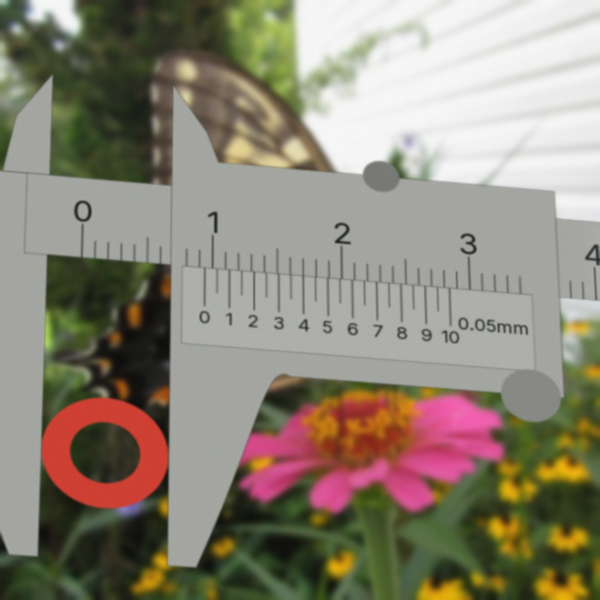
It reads 9.4
